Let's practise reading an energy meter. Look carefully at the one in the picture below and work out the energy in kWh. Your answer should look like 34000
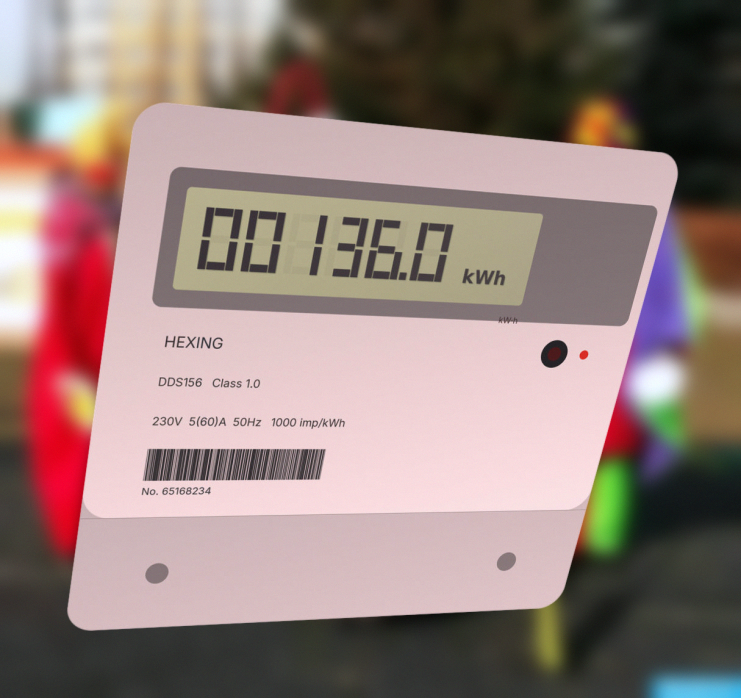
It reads 136.0
